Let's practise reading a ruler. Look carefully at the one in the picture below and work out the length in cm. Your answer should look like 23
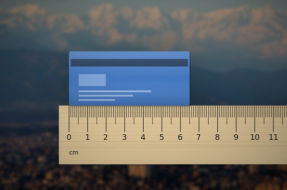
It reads 6.5
